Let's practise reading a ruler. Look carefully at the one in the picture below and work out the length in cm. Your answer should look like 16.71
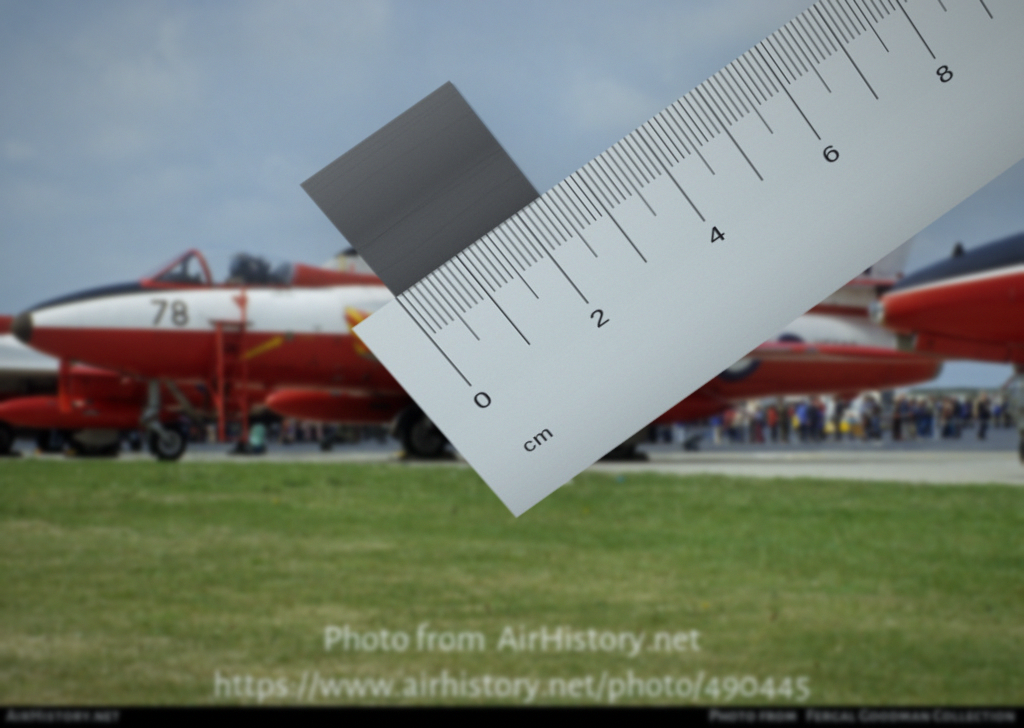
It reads 2.4
